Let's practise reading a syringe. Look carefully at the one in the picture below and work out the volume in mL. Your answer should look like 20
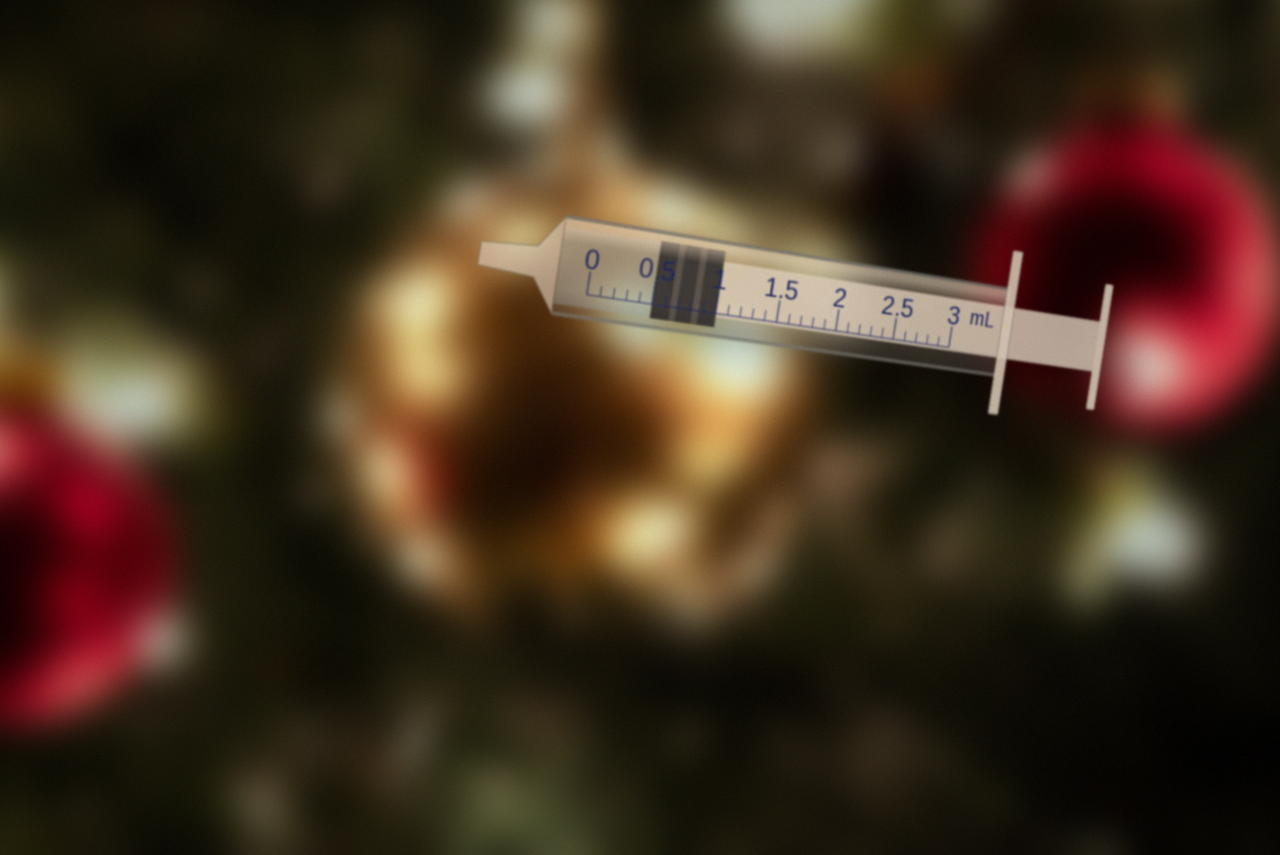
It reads 0.5
